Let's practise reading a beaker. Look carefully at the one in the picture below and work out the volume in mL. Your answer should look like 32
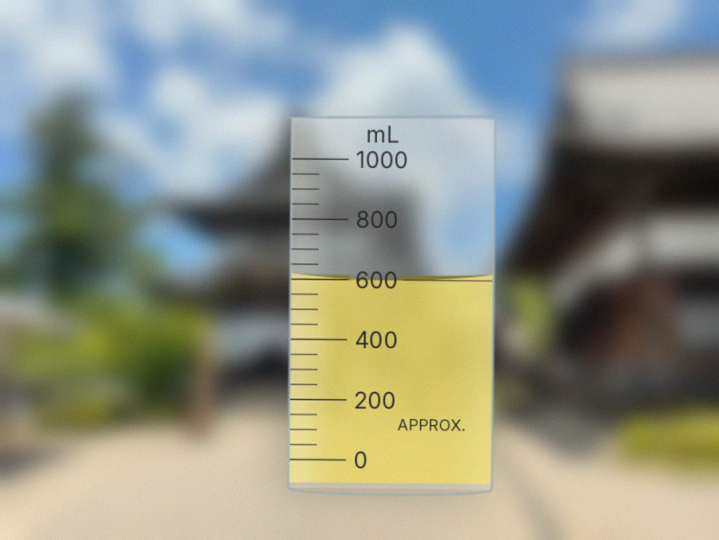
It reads 600
